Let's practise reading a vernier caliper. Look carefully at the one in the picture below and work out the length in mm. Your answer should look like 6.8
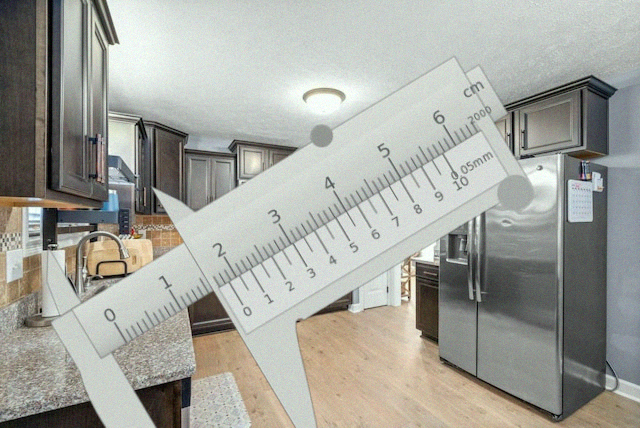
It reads 18.6
